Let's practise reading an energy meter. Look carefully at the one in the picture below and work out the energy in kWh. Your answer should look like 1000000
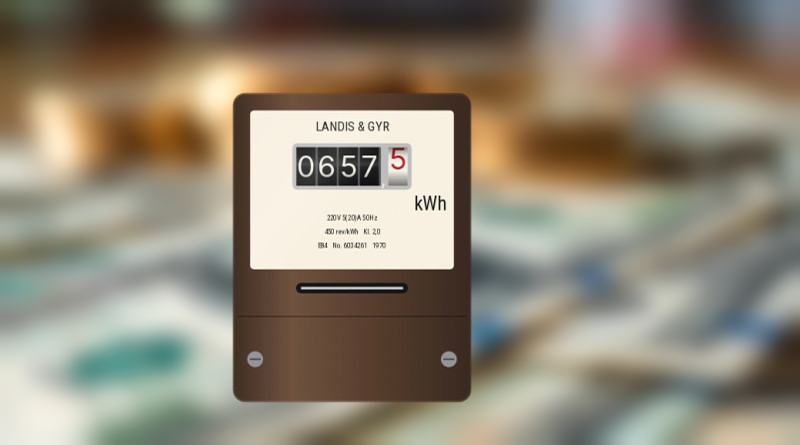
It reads 657.5
